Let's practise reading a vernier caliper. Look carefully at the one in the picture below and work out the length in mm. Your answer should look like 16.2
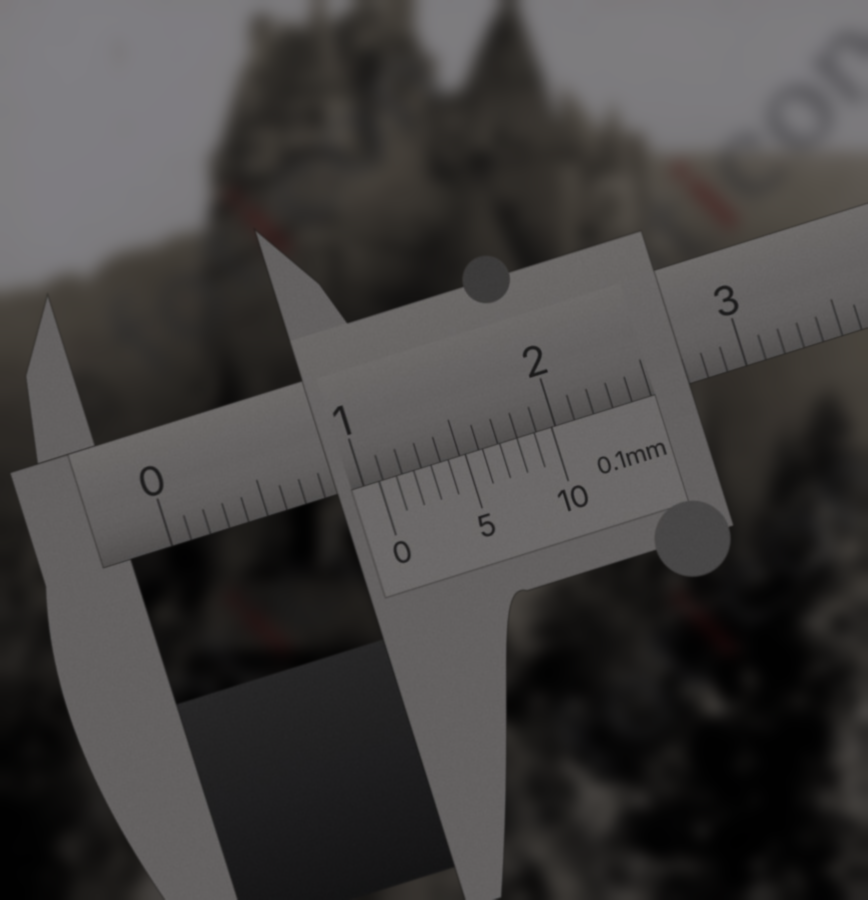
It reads 10.8
